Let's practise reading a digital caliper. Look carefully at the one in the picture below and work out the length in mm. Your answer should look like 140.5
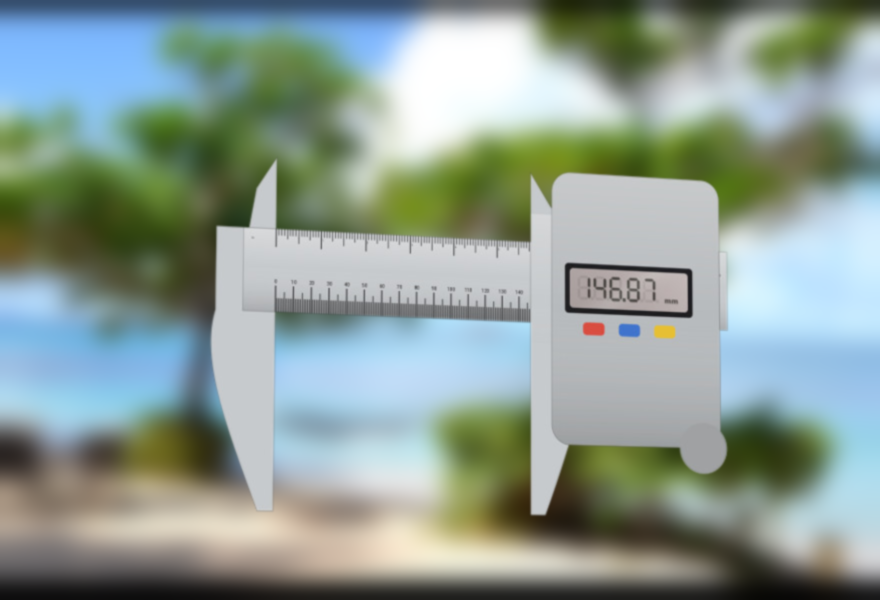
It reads 146.87
